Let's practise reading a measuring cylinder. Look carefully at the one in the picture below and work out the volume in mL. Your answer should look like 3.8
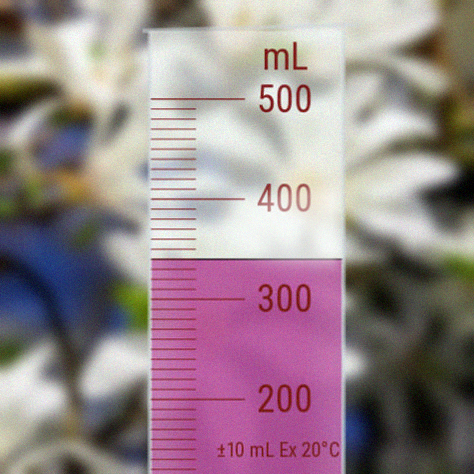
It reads 340
